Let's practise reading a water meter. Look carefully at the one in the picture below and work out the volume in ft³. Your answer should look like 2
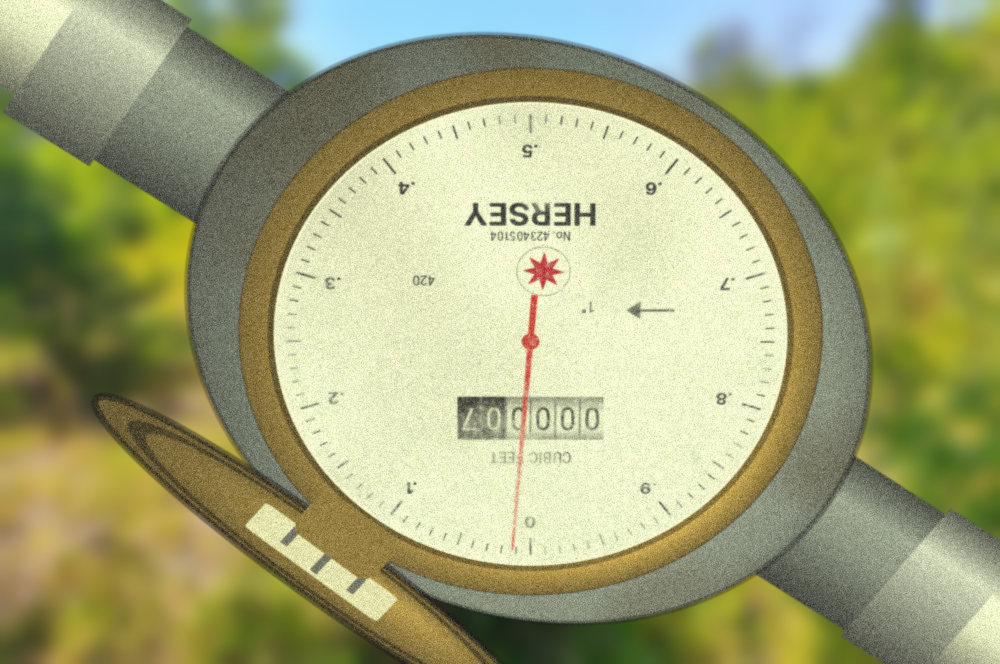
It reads 7.01
